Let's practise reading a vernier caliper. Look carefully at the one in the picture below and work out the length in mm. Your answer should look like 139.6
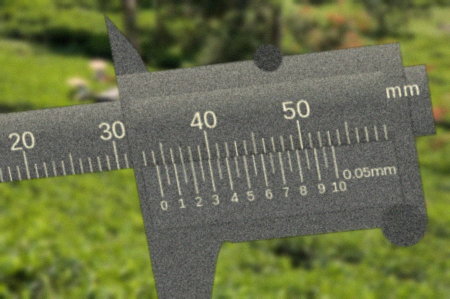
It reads 34.2
